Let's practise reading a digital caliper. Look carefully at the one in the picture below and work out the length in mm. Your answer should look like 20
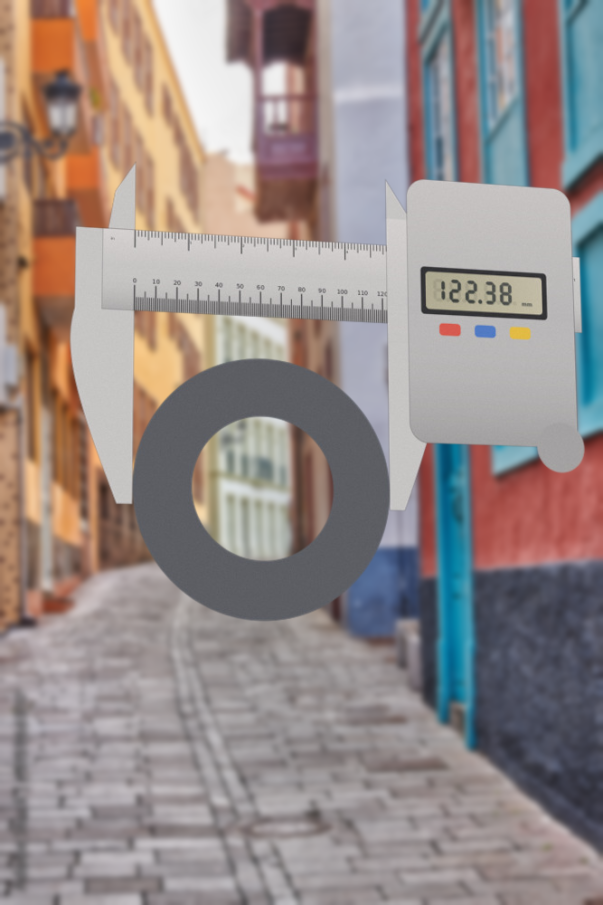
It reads 122.38
